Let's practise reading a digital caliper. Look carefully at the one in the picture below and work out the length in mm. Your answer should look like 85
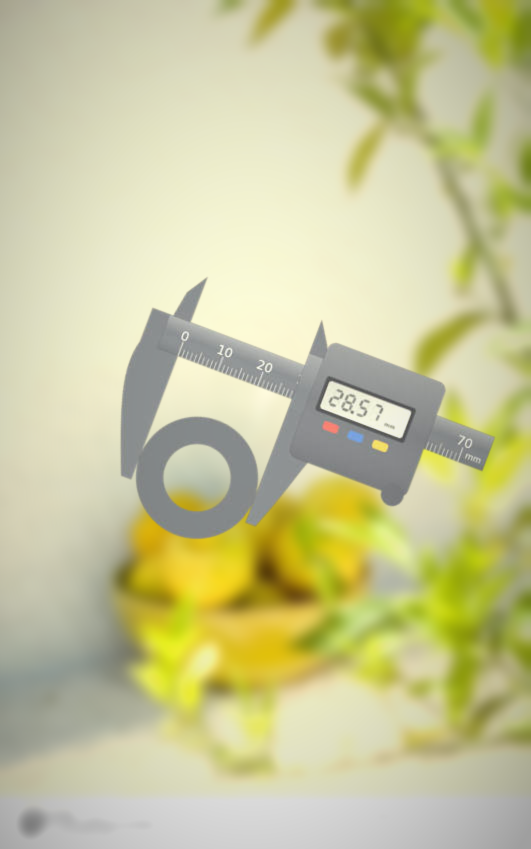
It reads 28.57
